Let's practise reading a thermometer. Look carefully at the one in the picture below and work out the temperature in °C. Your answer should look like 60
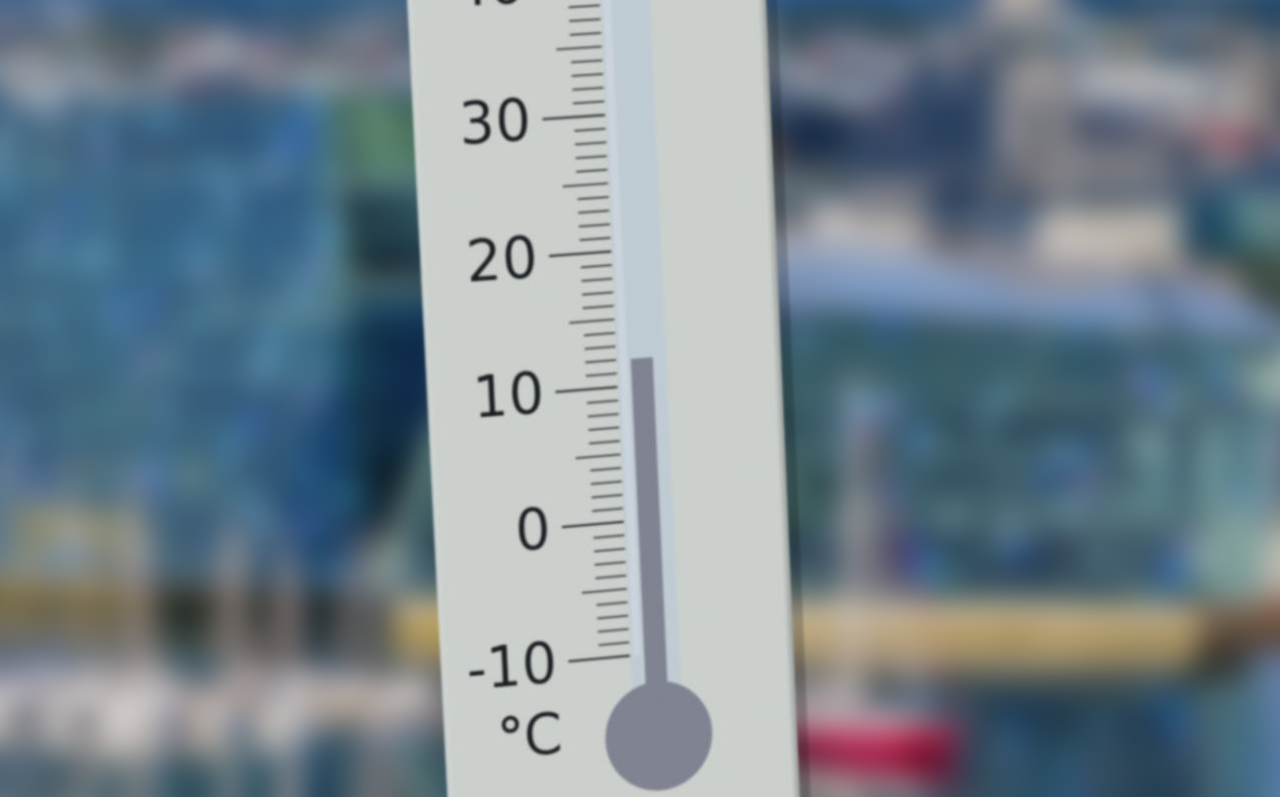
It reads 12
